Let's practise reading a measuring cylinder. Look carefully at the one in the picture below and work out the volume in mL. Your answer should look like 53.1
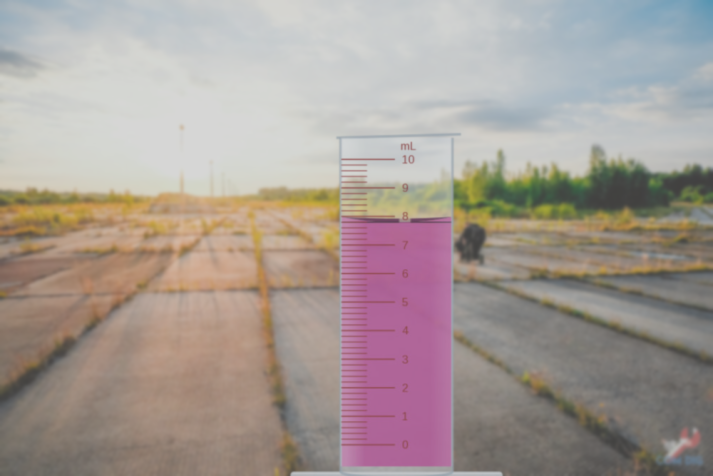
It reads 7.8
